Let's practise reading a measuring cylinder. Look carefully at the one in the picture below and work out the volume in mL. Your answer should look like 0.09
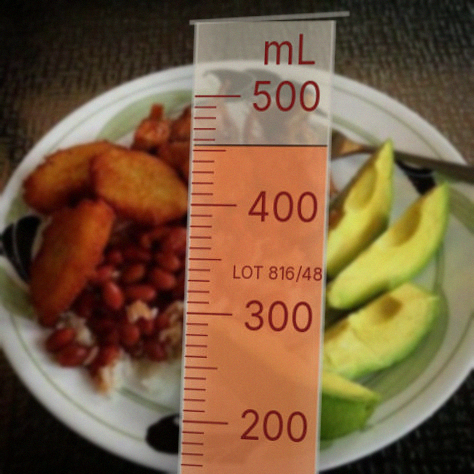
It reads 455
